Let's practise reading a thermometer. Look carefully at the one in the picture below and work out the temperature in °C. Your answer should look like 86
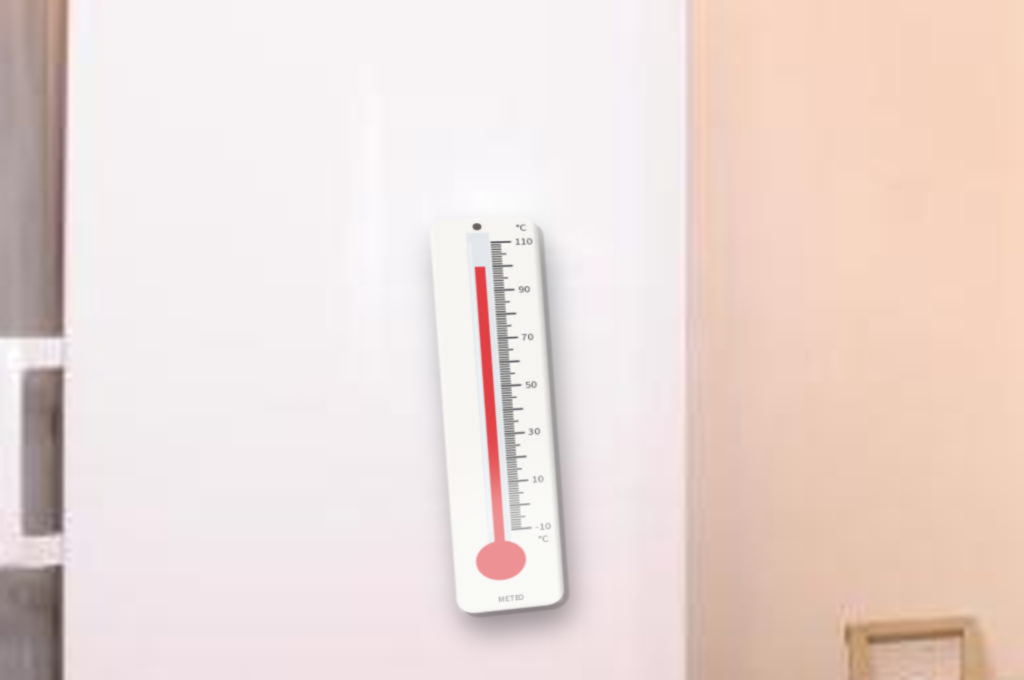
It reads 100
